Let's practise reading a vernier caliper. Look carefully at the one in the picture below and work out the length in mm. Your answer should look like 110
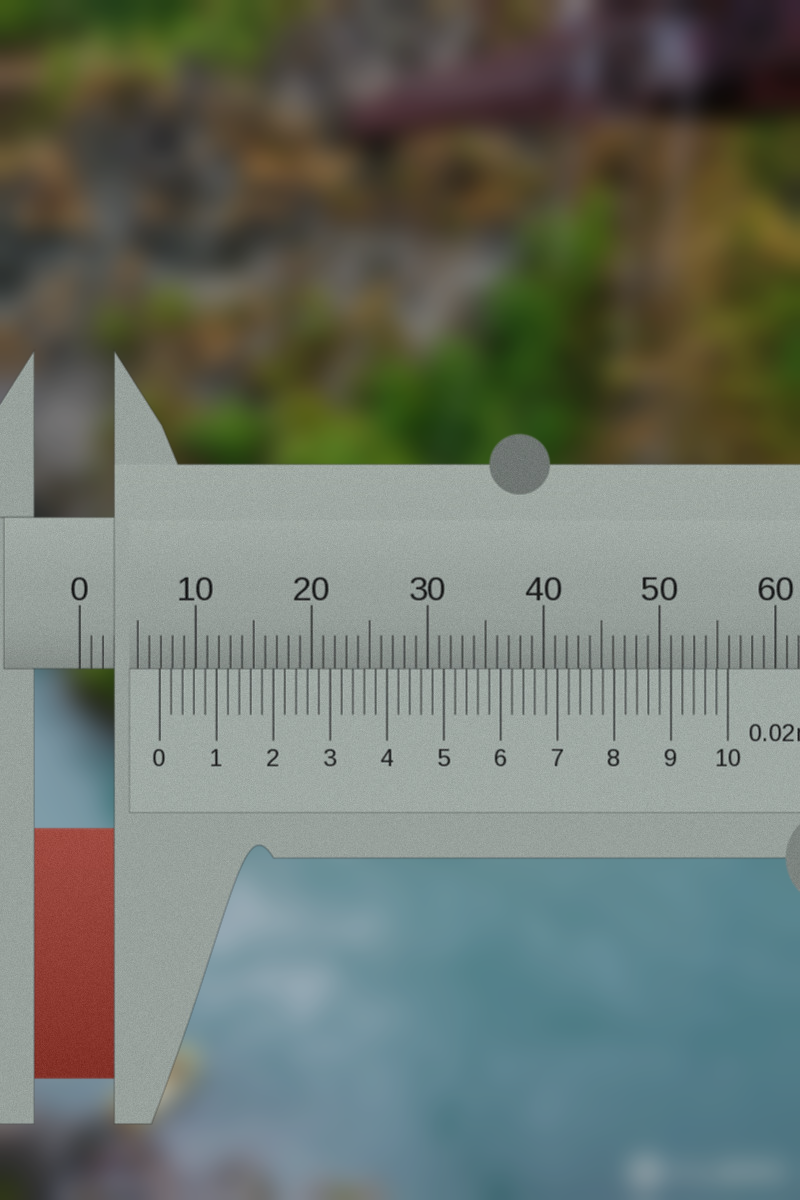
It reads 6.9
